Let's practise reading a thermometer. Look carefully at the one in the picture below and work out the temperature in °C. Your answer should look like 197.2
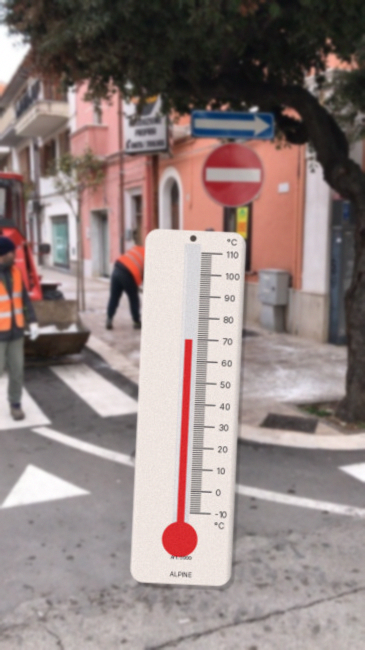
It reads 70
